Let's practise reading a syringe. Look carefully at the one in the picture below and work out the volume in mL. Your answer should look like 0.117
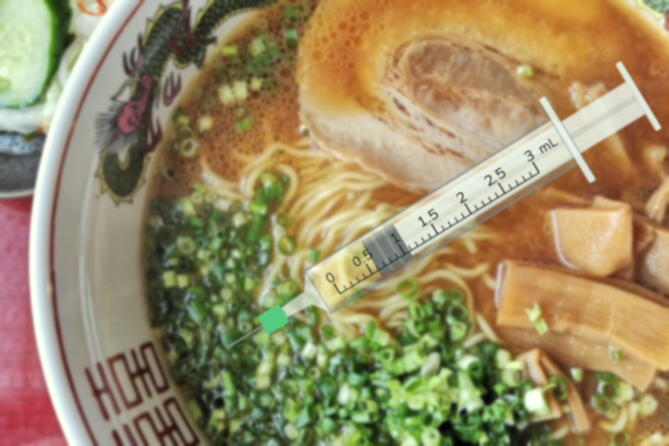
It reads 0.6
